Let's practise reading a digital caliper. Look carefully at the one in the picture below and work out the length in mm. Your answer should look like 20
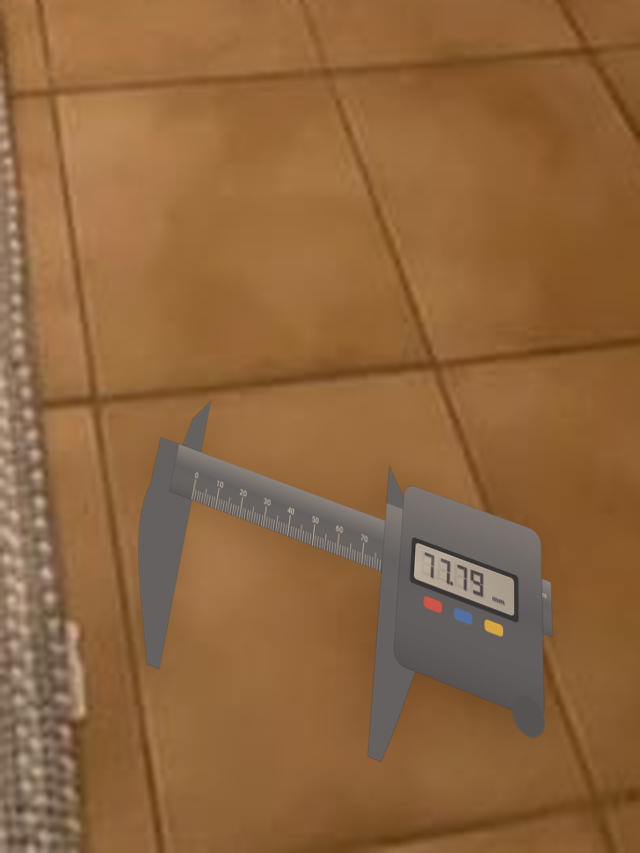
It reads 77.79
